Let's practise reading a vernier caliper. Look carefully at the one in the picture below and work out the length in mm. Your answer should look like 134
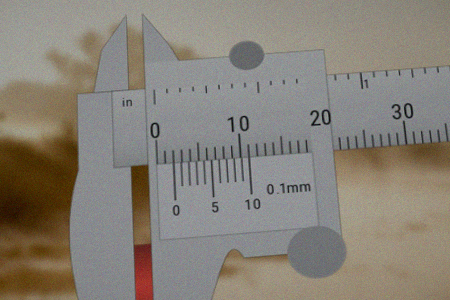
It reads 2.0
